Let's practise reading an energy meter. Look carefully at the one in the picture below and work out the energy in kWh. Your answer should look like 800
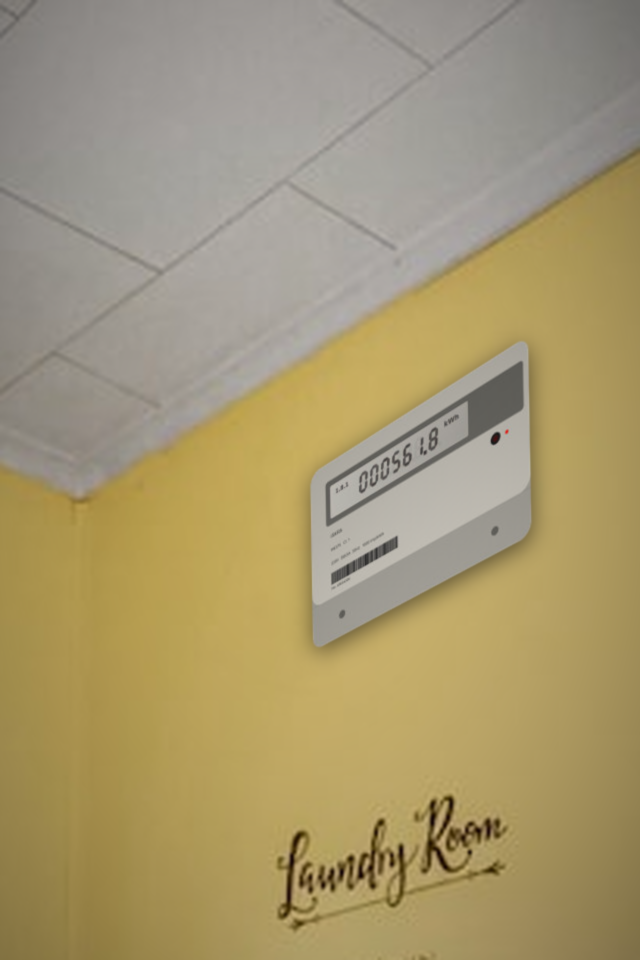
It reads 561.8
